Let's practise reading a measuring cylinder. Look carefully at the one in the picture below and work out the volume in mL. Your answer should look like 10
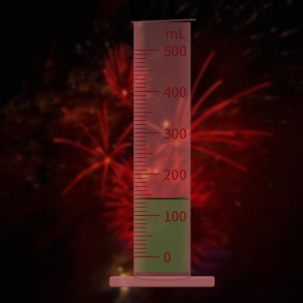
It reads 140
